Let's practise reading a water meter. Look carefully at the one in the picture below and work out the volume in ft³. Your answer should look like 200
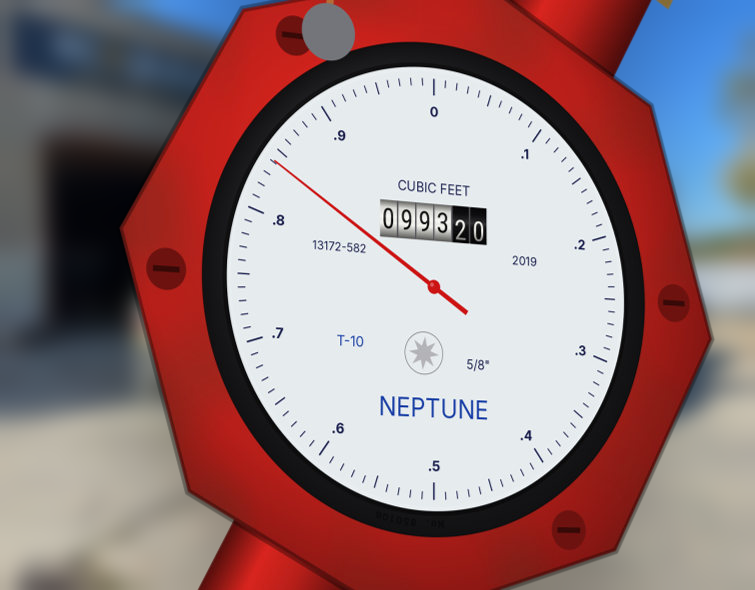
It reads 99319.84
